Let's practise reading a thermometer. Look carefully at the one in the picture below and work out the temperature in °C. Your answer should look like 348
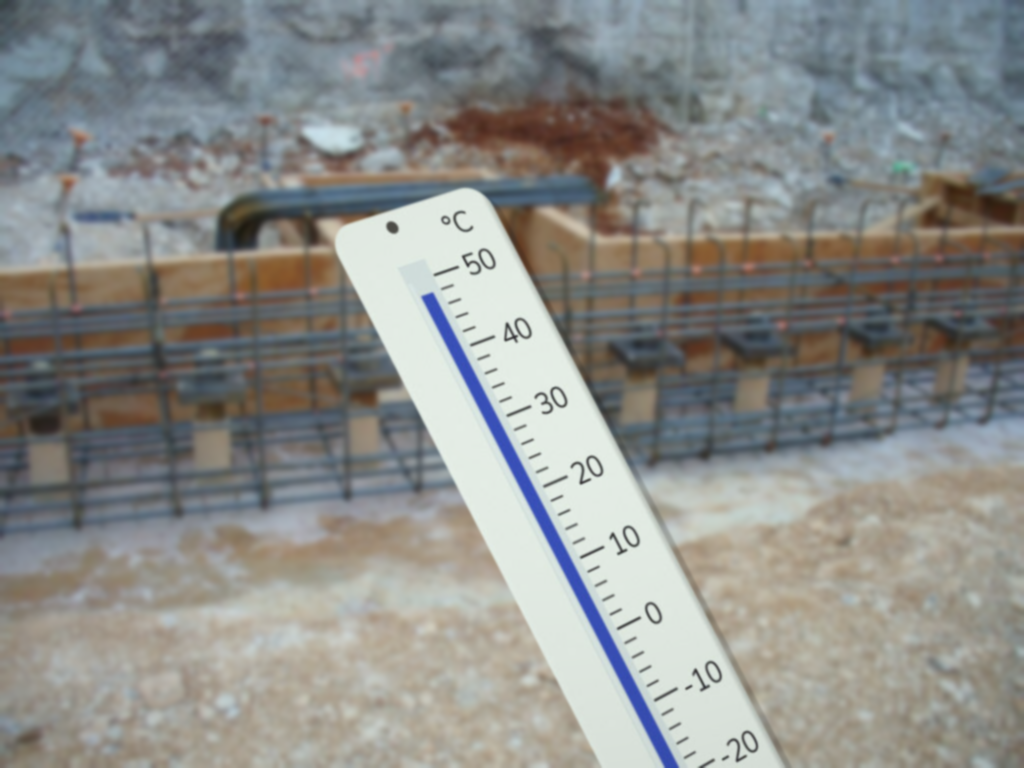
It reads 48
